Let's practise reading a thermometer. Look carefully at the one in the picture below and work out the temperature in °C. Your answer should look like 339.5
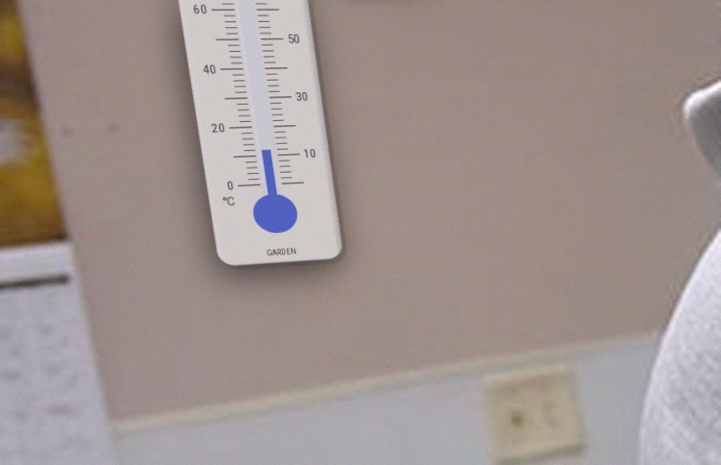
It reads 12
